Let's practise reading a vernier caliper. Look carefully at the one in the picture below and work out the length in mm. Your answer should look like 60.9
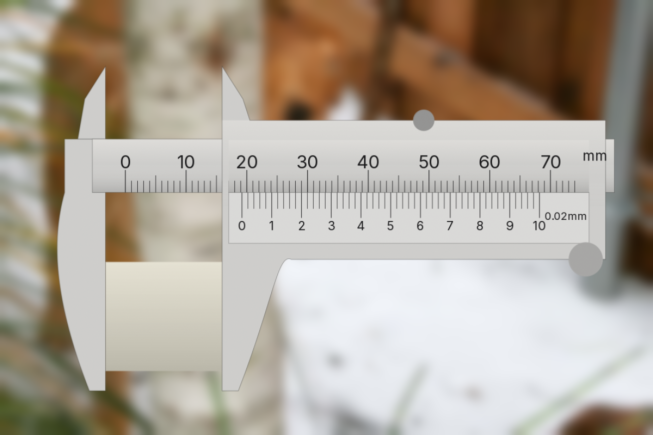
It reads 19.2
